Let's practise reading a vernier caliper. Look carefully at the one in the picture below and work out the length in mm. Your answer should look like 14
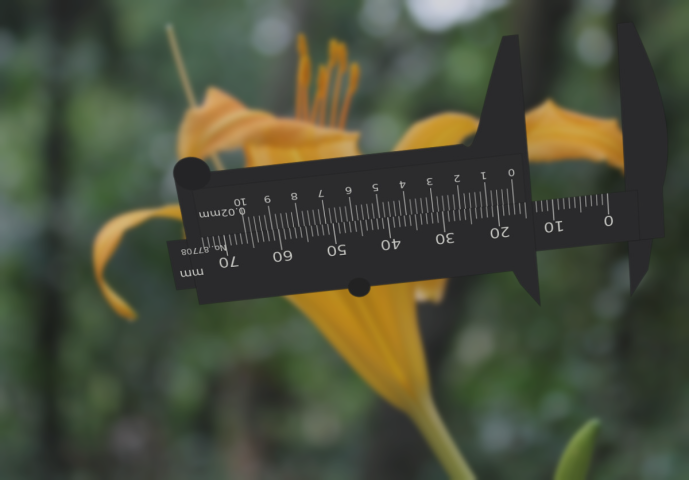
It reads 17.0
